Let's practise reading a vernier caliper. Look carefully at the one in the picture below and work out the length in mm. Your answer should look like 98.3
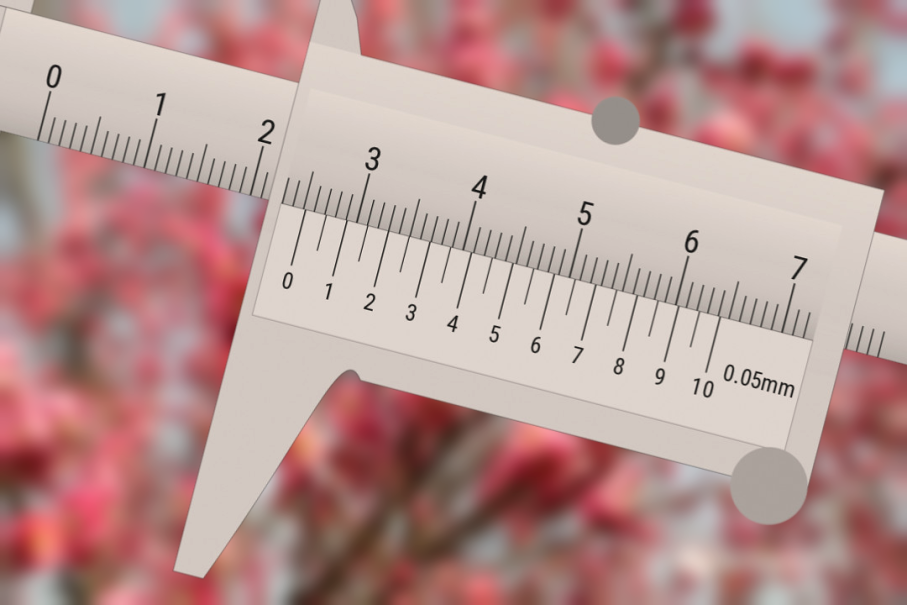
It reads 25.2
